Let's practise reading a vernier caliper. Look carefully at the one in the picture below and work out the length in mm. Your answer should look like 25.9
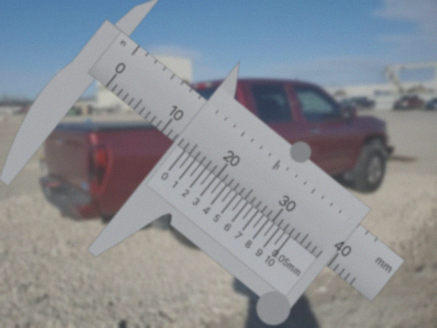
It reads 14.2
